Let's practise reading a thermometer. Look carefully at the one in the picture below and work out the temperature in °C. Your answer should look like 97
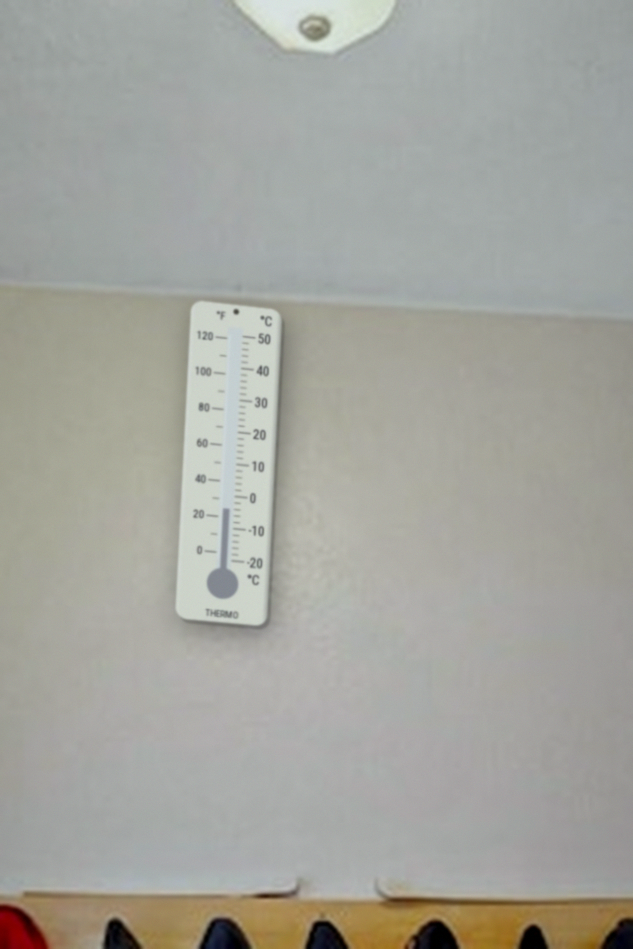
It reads -4
